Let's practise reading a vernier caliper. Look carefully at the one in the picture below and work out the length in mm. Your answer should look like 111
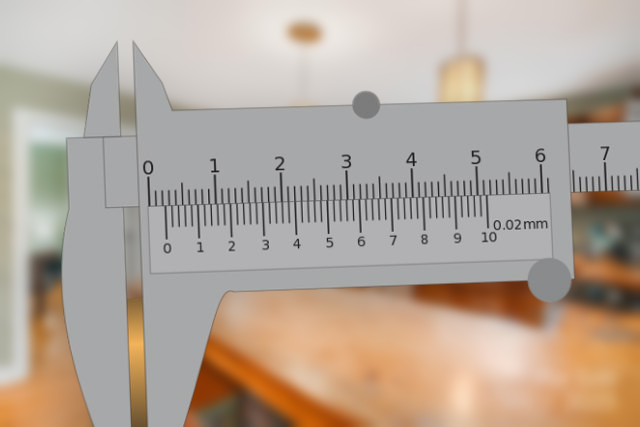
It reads 2.4
